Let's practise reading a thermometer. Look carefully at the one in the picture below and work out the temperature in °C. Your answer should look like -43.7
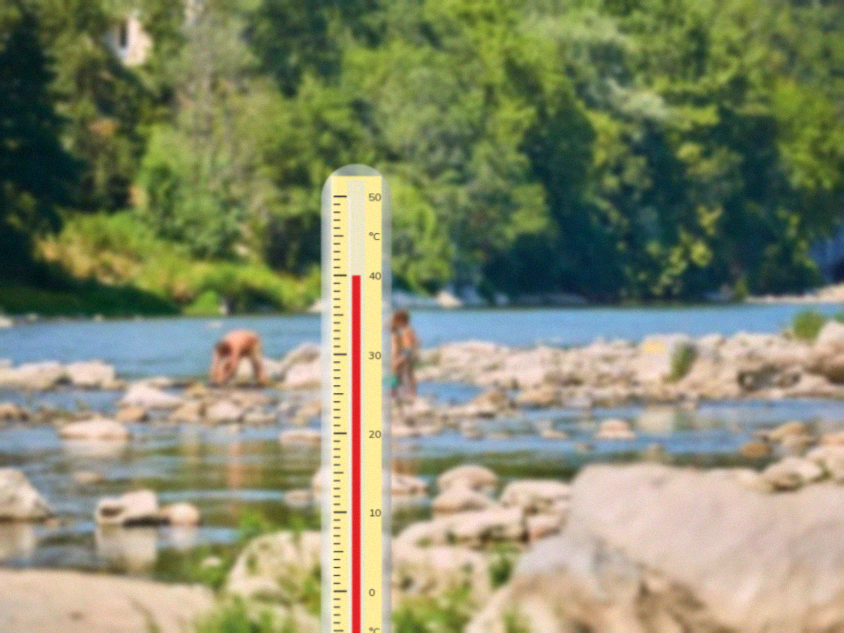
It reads 40
